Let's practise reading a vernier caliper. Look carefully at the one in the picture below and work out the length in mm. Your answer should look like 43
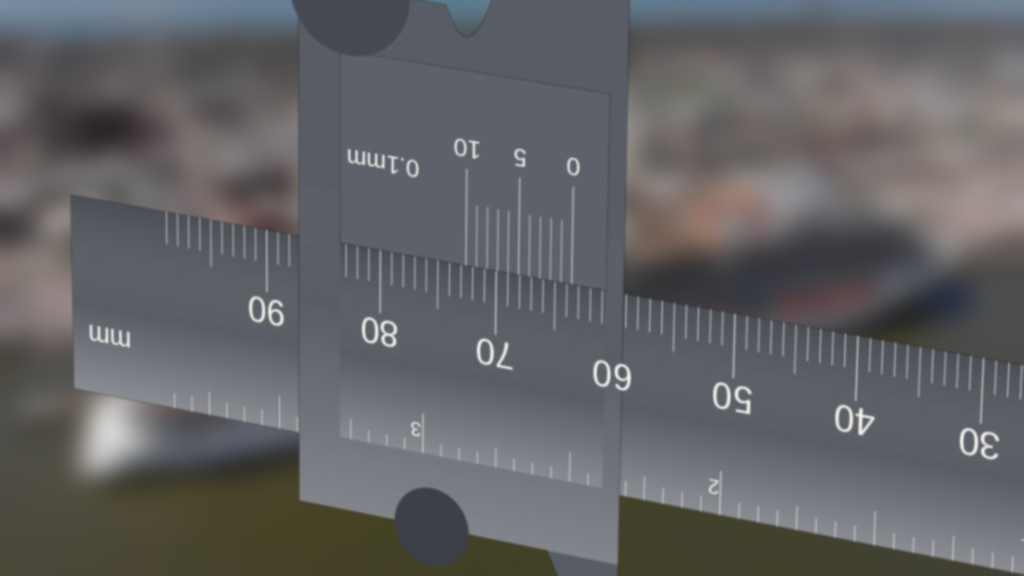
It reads 63.6
